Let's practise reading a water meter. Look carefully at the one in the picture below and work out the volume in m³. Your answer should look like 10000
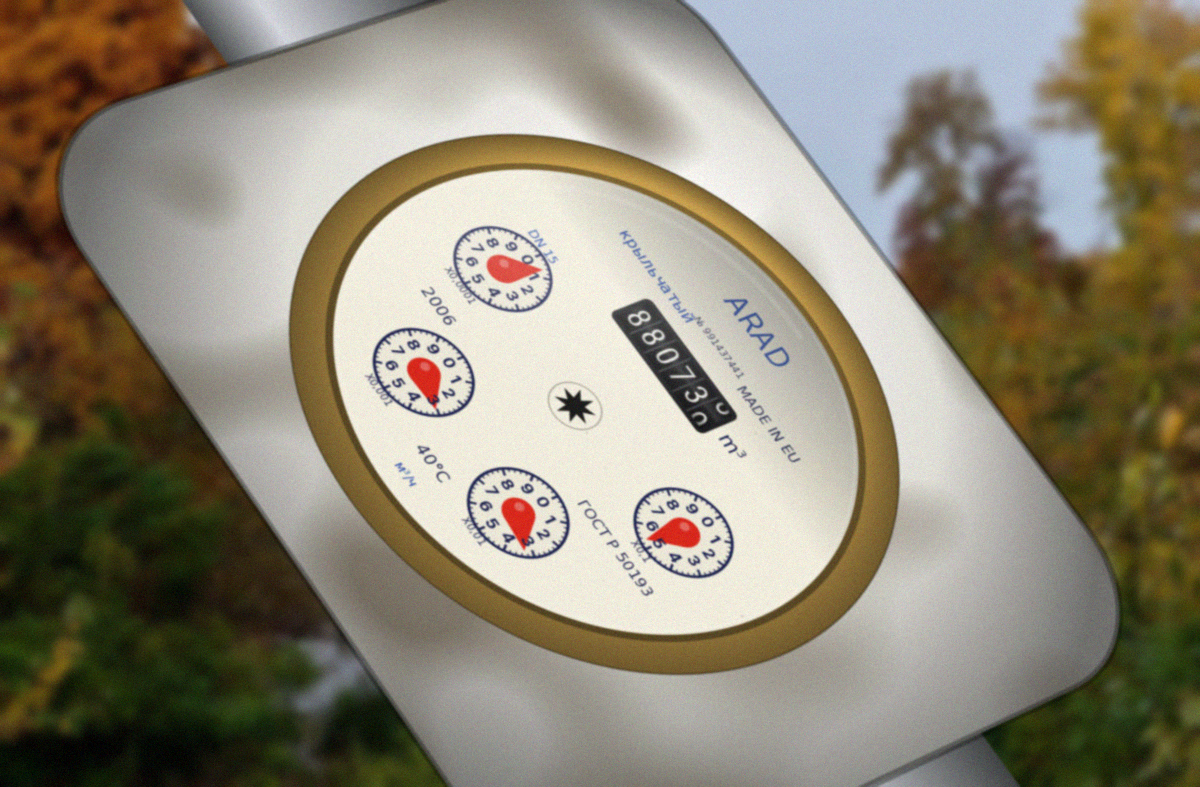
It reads 880738.5330
